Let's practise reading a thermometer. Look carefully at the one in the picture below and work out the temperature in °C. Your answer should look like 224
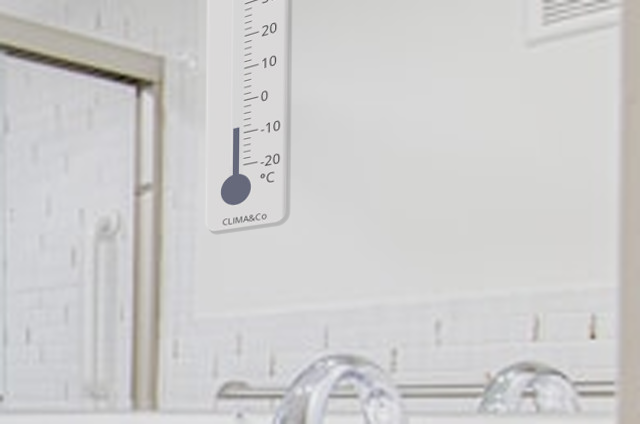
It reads -8
